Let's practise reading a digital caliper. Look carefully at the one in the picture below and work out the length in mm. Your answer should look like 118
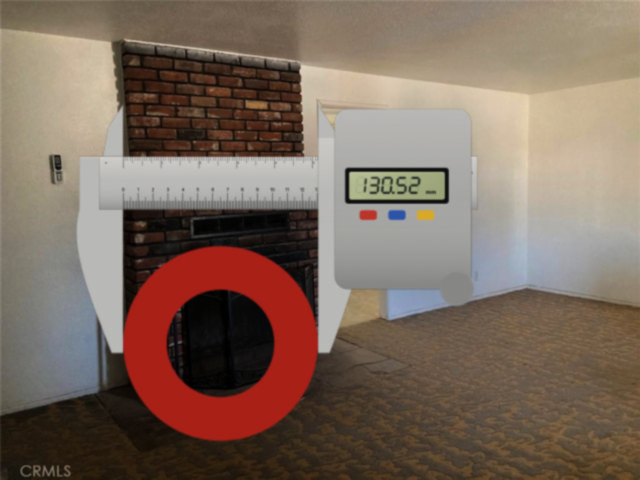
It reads 130.52
